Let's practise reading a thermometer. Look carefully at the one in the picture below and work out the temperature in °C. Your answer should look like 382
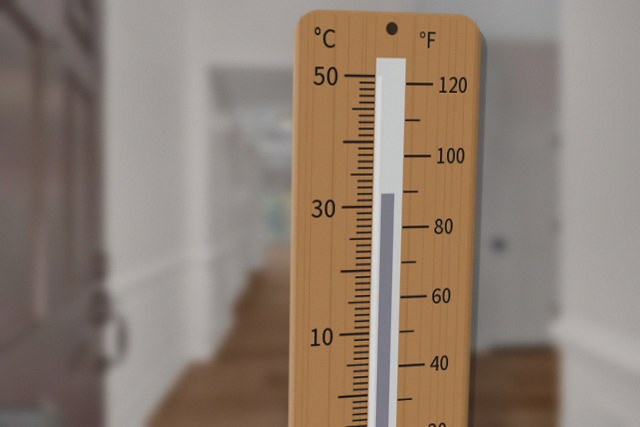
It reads 32
